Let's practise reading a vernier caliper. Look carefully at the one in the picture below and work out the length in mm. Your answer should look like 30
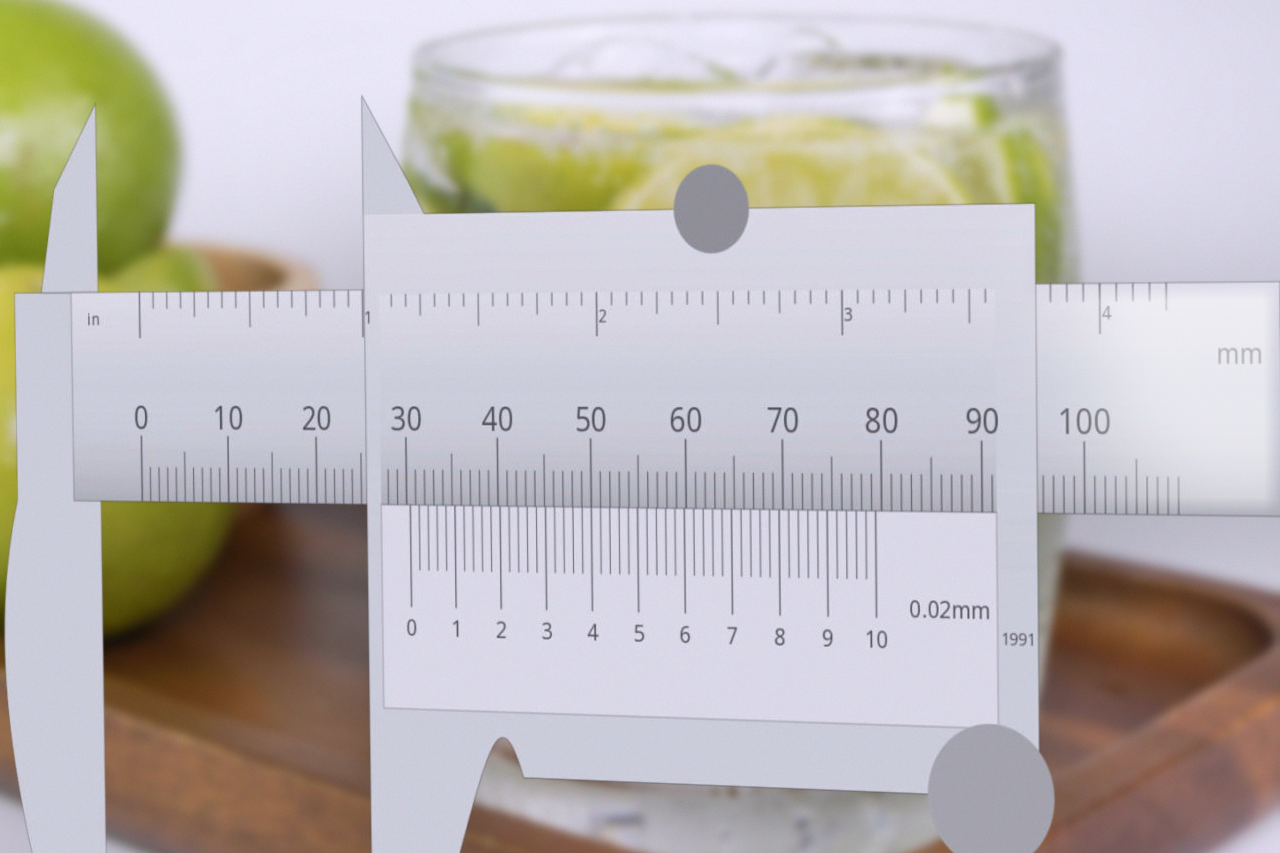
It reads 30.4
